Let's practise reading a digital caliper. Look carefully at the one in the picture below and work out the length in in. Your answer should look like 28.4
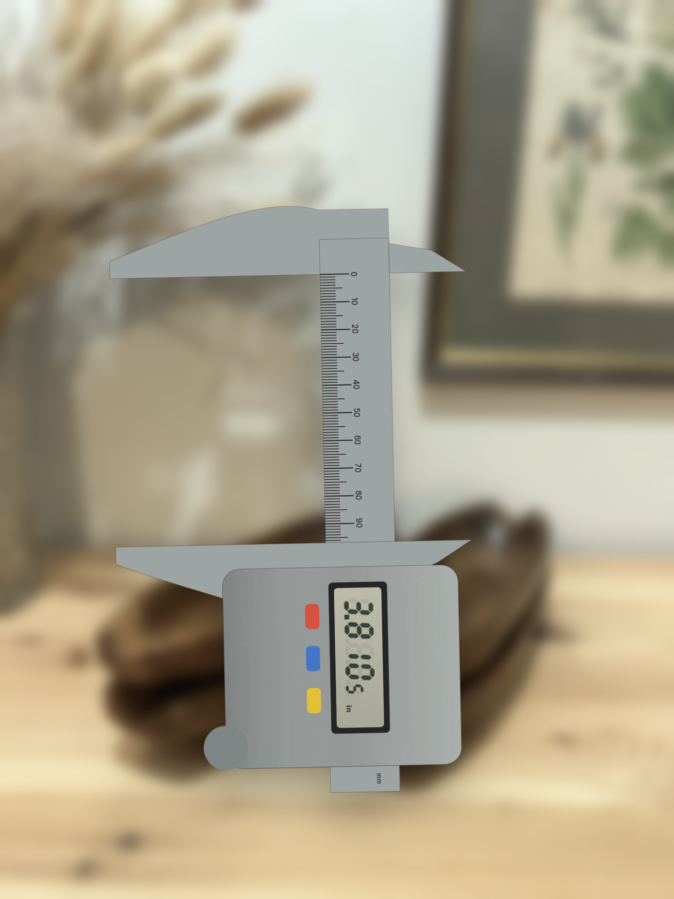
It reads 3.8105
